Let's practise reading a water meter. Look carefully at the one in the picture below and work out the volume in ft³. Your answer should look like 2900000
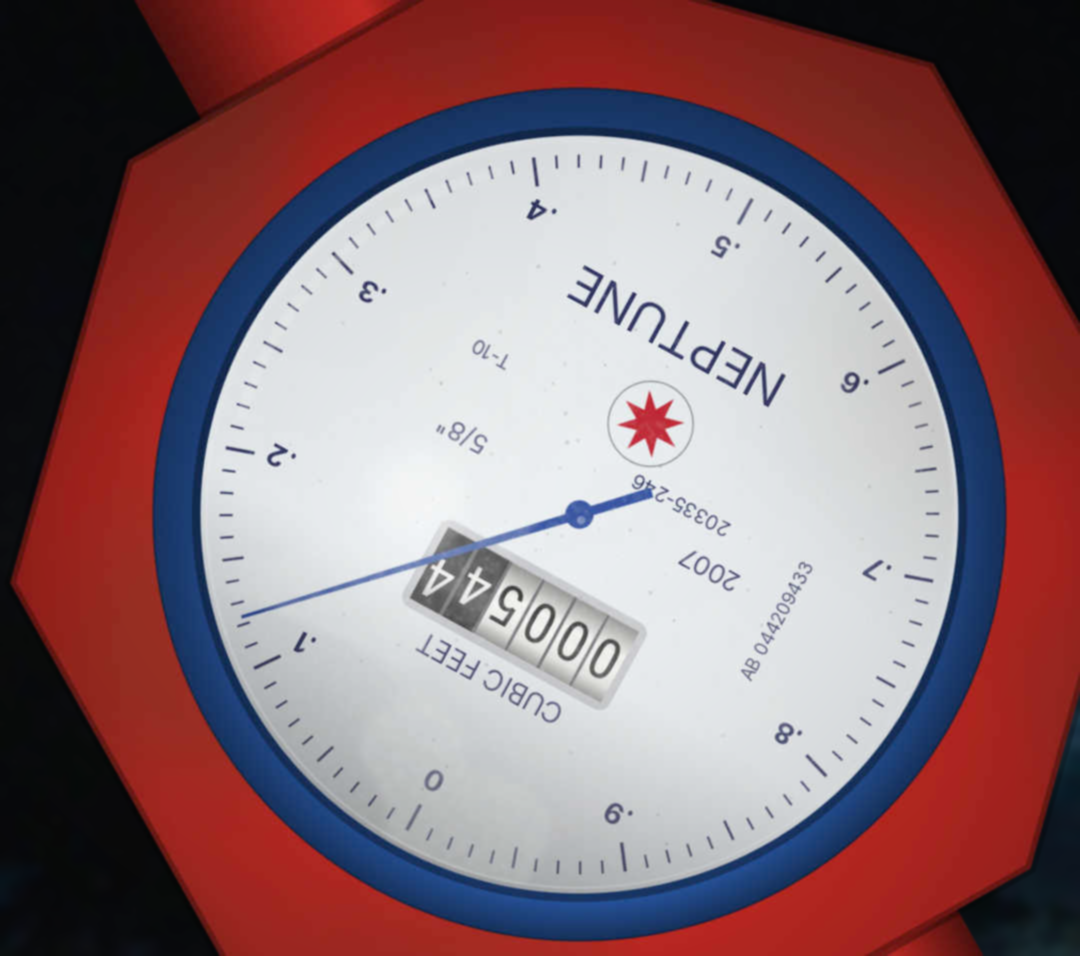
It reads 544.12
